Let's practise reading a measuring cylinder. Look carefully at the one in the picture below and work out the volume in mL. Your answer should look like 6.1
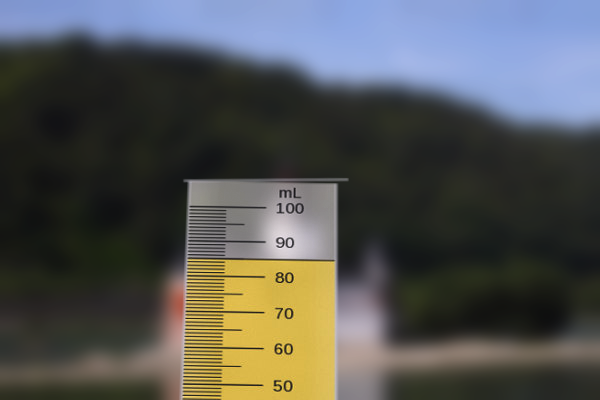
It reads 85
